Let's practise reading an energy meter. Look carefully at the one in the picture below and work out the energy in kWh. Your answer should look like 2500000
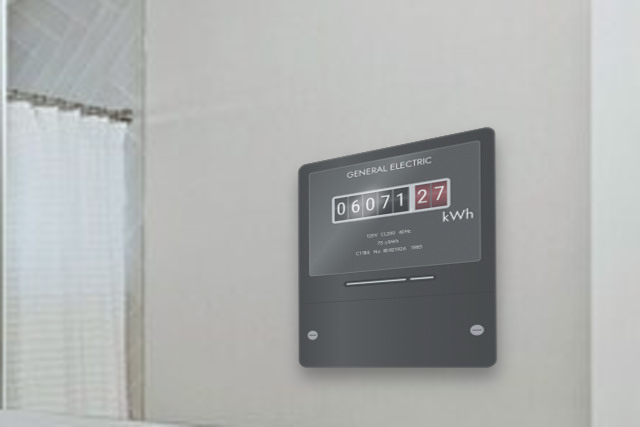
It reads 6071.27
